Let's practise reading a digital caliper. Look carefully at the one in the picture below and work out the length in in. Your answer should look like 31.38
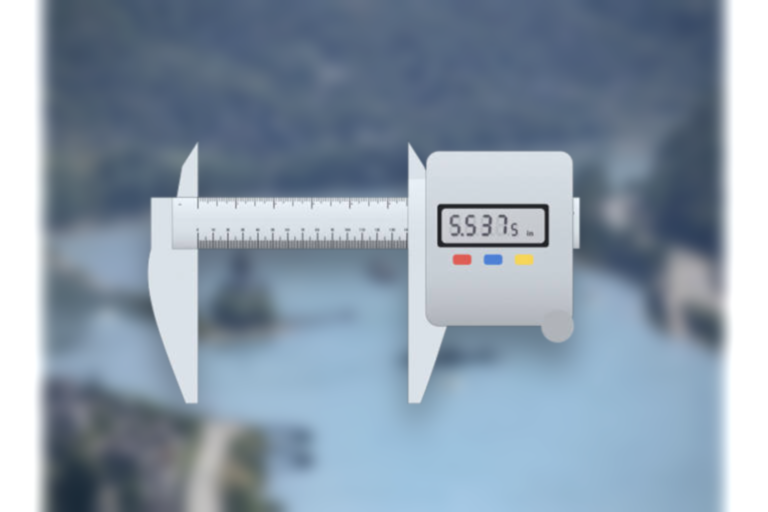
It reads 5.5375
